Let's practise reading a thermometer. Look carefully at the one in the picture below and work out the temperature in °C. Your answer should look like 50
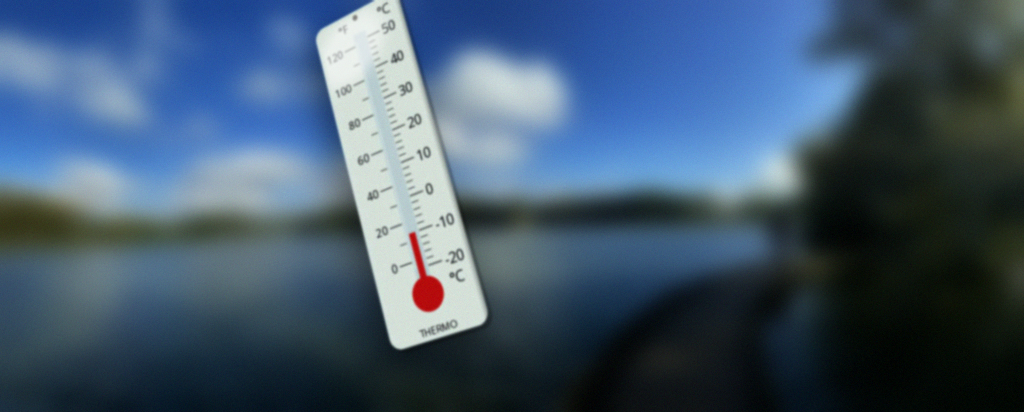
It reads -10
